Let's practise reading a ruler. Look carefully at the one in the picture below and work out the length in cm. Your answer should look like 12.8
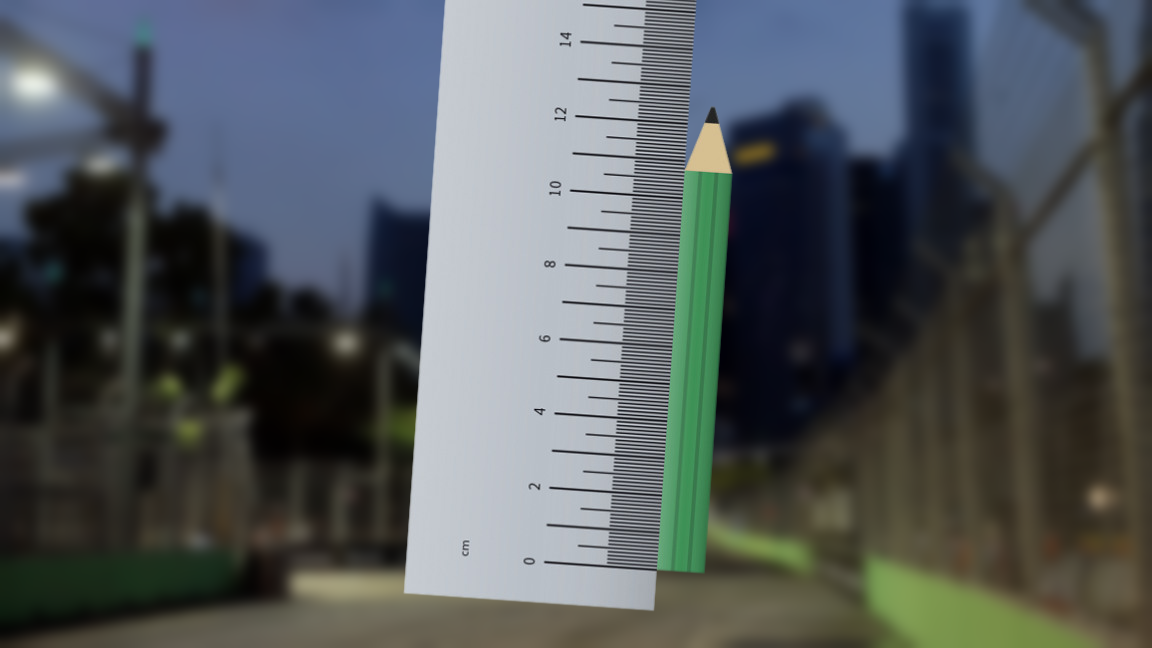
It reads 12.5
